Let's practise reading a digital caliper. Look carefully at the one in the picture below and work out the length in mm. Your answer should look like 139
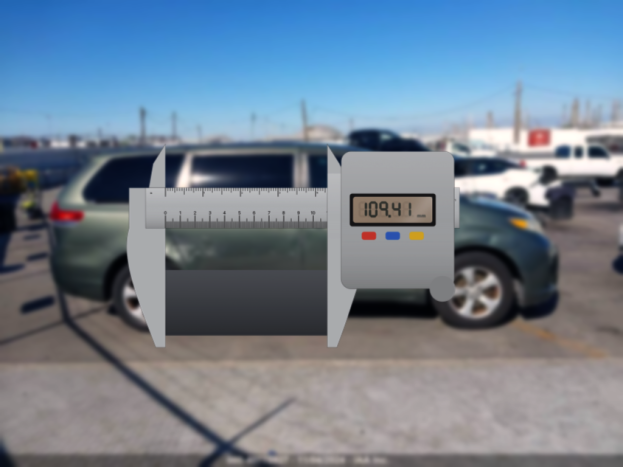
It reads 109.41
